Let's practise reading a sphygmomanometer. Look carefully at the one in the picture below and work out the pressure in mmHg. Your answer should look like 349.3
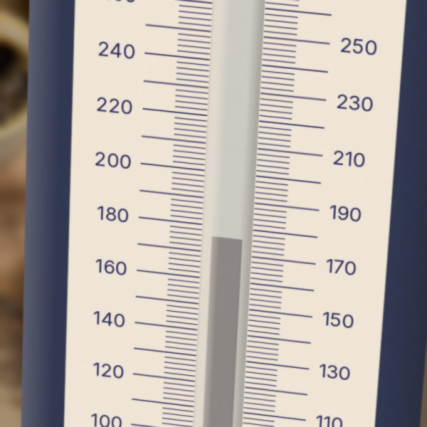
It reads 176
